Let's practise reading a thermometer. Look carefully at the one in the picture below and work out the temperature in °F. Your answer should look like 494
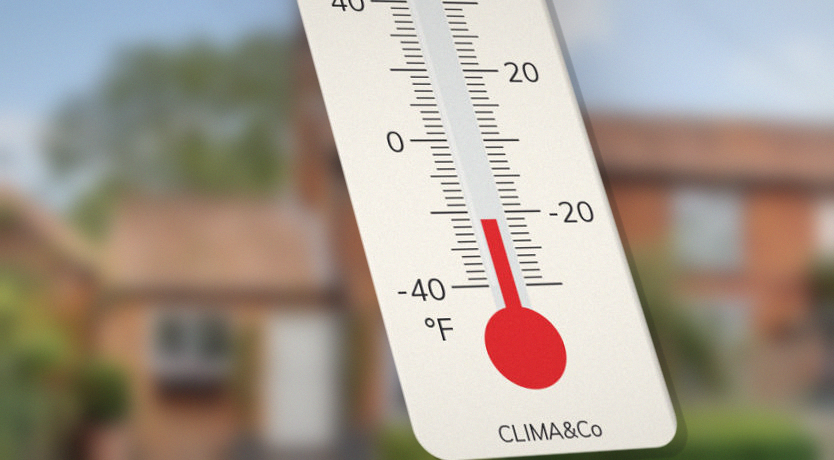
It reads -22
